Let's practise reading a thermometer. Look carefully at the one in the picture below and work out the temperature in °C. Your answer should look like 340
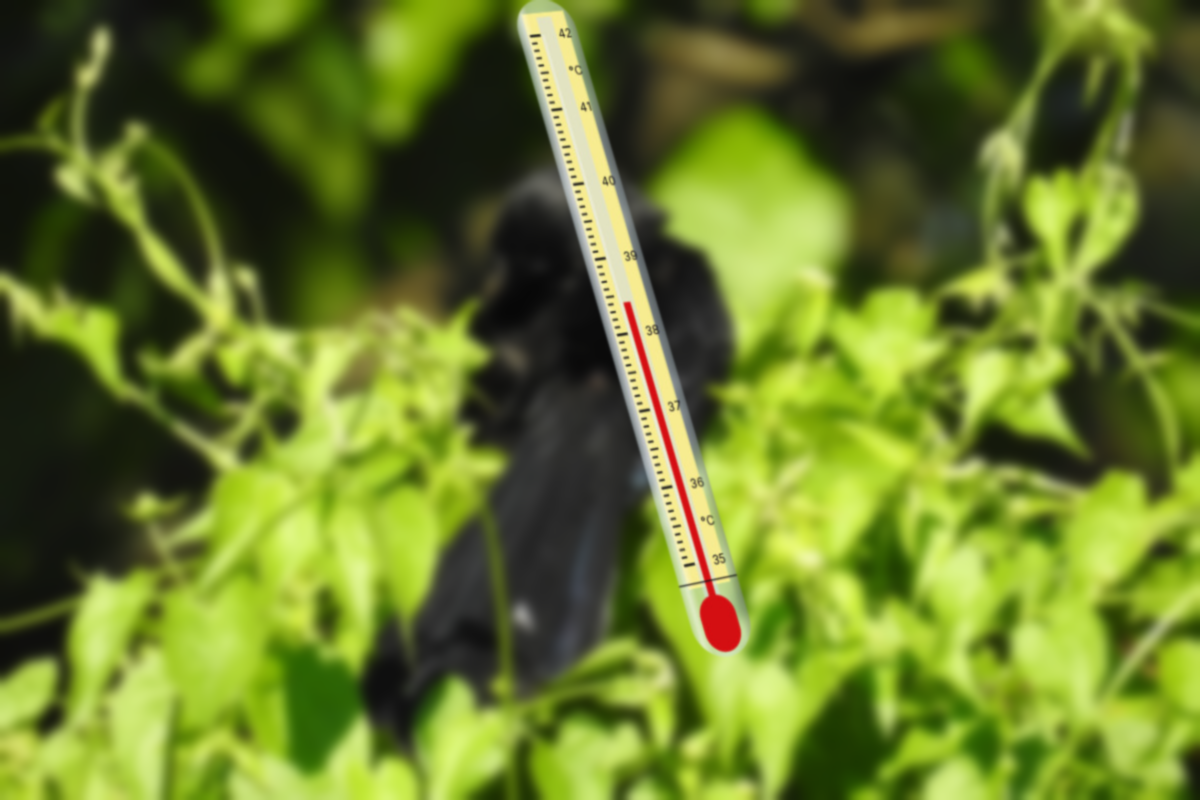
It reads 38.4
